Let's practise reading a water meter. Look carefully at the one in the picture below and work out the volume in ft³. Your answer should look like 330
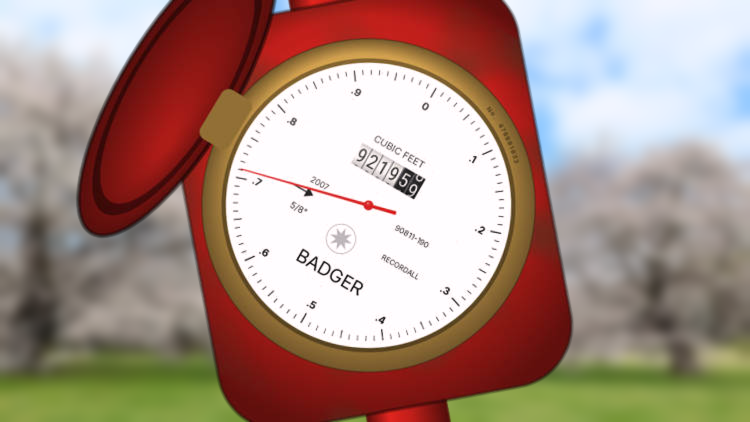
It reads 921958.71
